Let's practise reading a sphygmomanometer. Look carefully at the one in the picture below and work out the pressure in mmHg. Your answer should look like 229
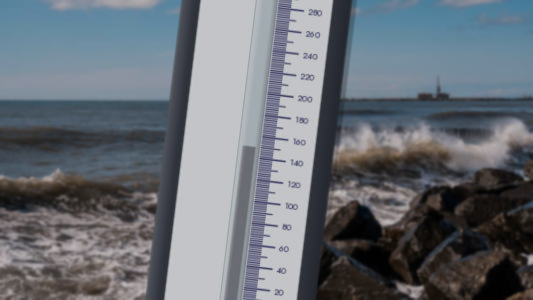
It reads 150
